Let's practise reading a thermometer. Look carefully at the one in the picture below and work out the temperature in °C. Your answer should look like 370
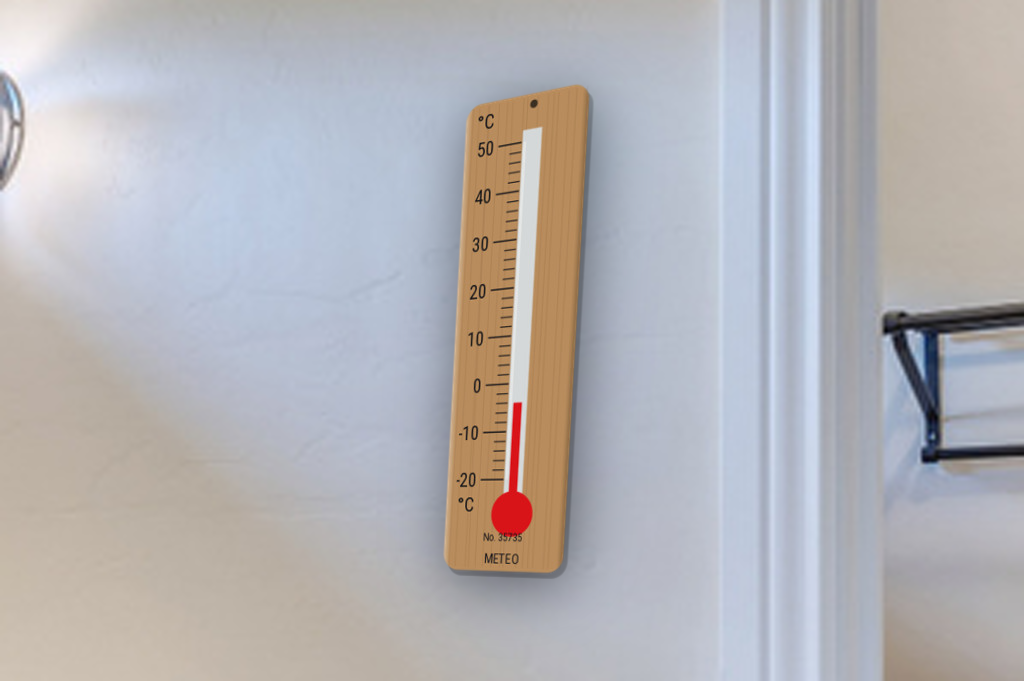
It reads -4
